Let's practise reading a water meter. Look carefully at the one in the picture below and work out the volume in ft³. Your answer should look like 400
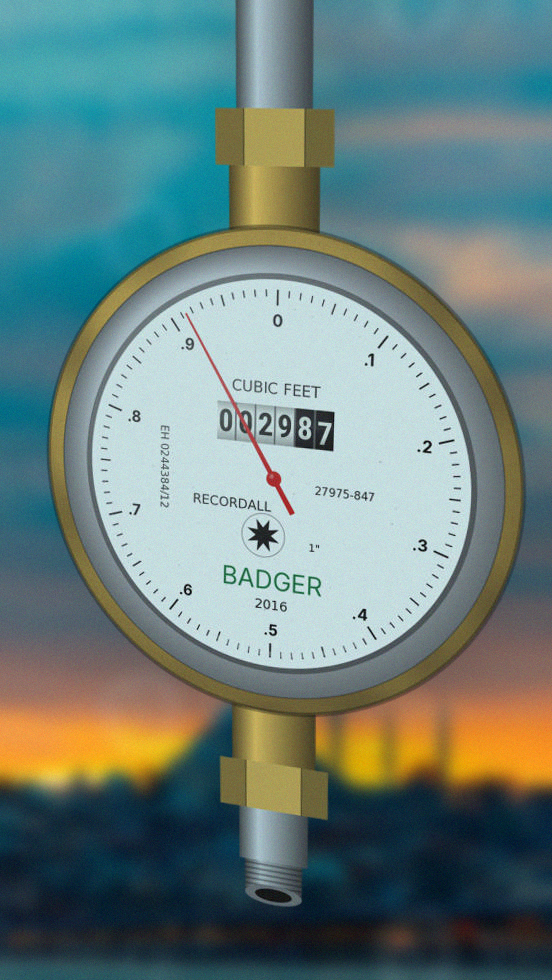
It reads 2986.91
